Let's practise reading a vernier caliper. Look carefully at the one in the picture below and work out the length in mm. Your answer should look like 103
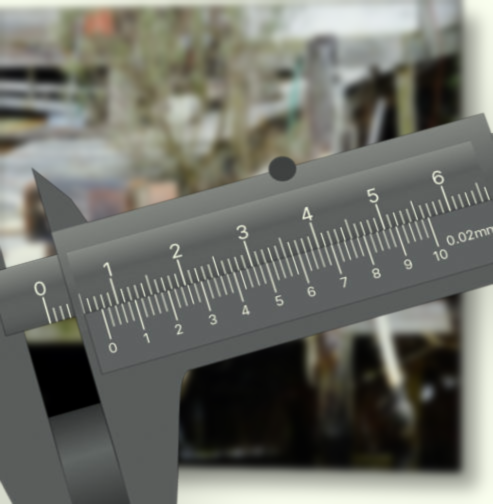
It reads 7.6
